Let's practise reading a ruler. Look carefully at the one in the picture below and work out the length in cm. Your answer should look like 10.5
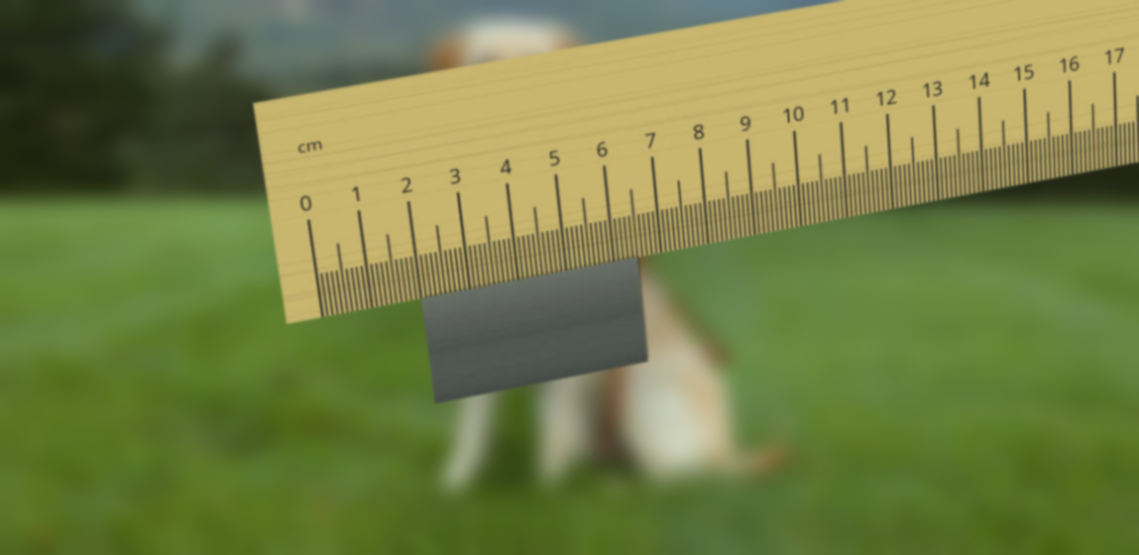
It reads 4.5
